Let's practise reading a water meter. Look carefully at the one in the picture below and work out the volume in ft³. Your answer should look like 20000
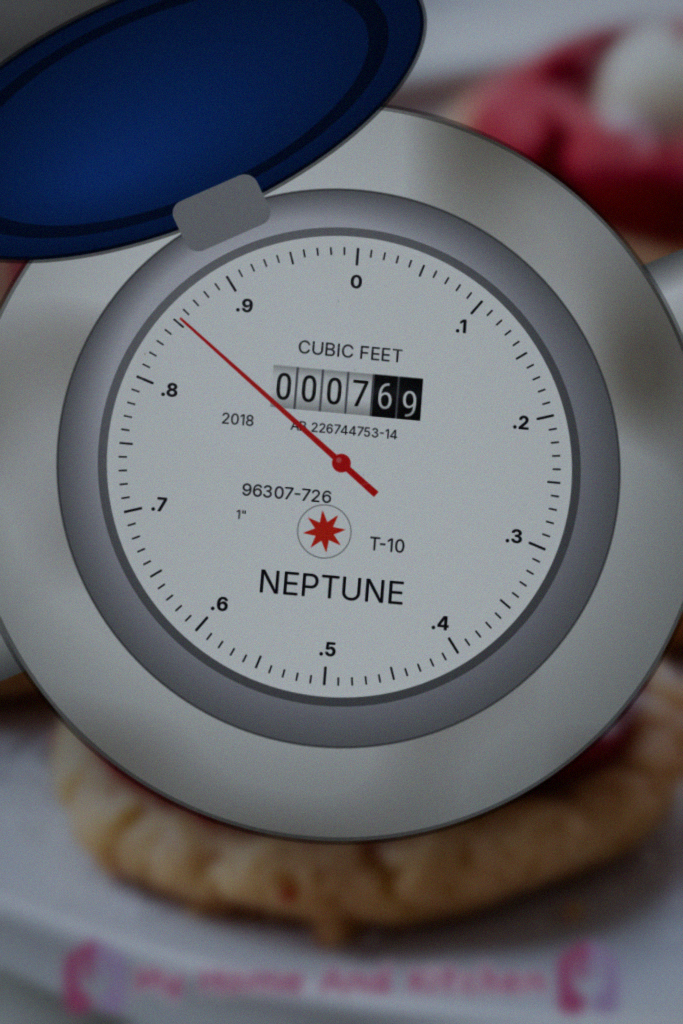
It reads 768.85
